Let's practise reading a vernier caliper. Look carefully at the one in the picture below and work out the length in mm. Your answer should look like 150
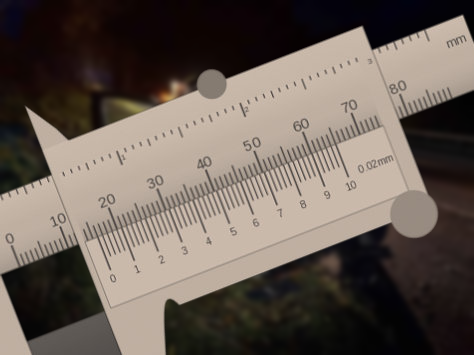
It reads 16.0
